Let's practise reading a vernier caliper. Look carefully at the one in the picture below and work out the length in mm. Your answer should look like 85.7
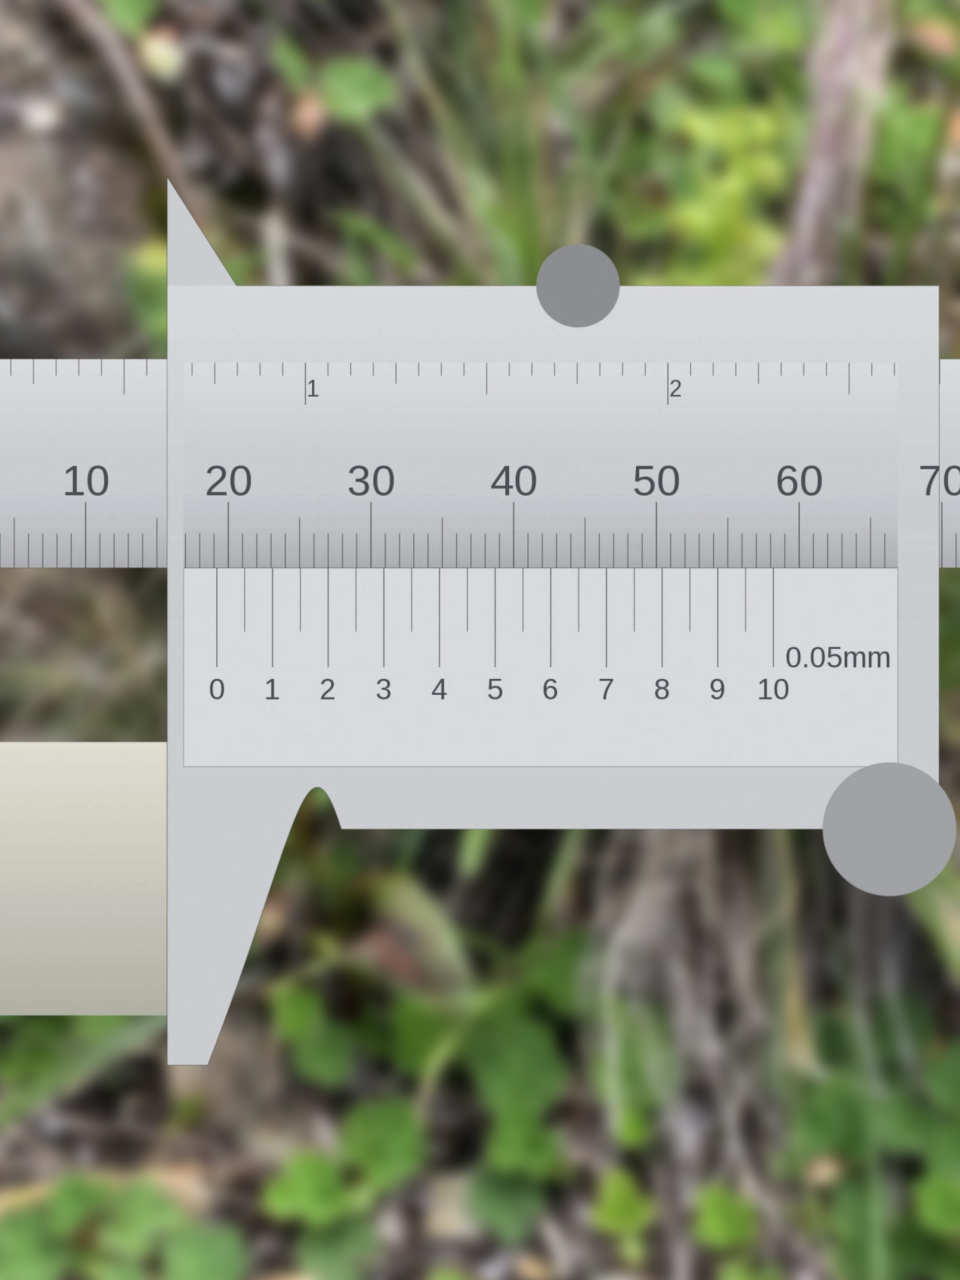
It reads 19.2
